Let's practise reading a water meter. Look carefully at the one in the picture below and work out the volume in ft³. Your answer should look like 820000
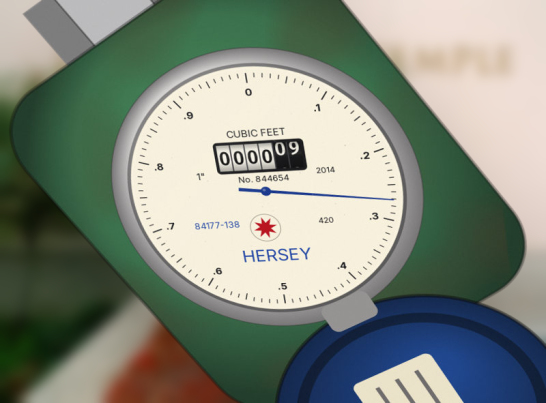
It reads 9.27
